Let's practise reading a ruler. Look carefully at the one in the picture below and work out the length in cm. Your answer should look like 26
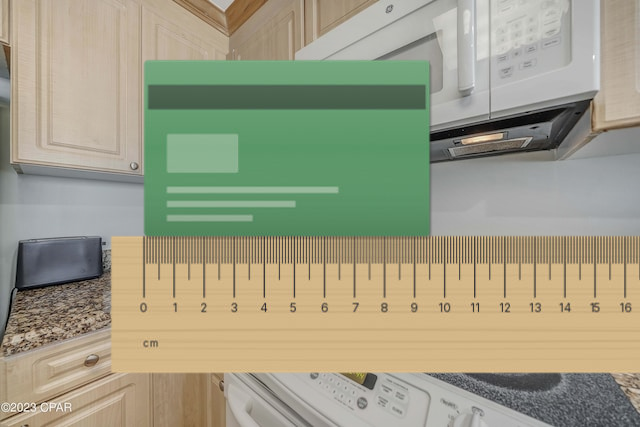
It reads 9.5
